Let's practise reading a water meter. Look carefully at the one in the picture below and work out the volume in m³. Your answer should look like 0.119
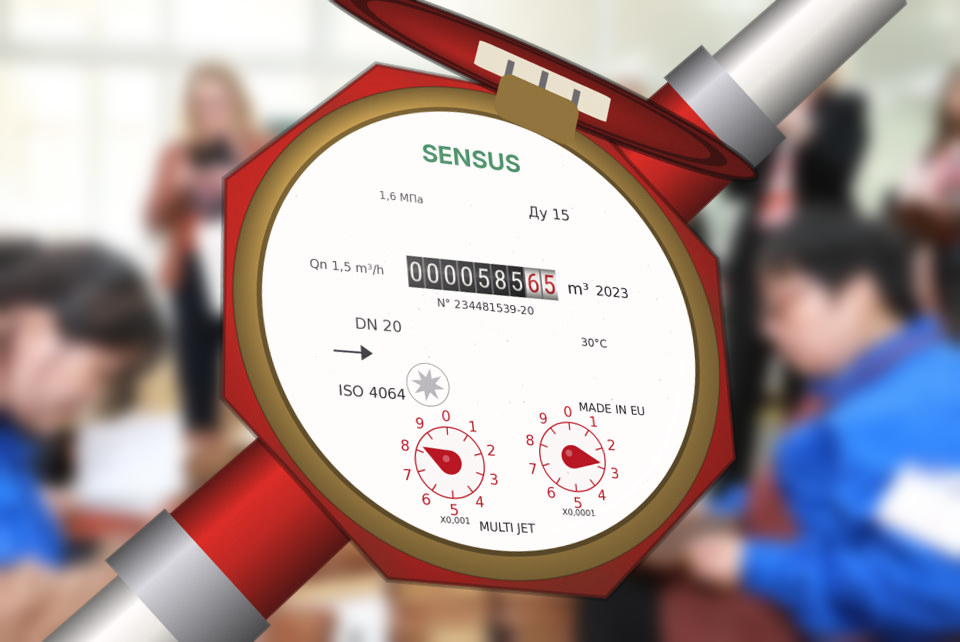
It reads 585.6582
